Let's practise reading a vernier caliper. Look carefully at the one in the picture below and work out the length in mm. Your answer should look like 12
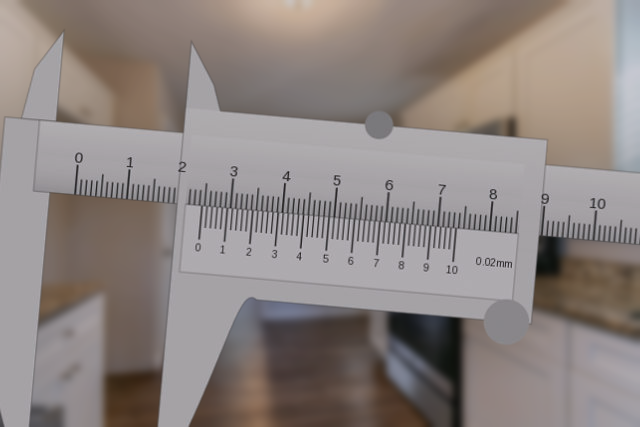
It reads 24.5
